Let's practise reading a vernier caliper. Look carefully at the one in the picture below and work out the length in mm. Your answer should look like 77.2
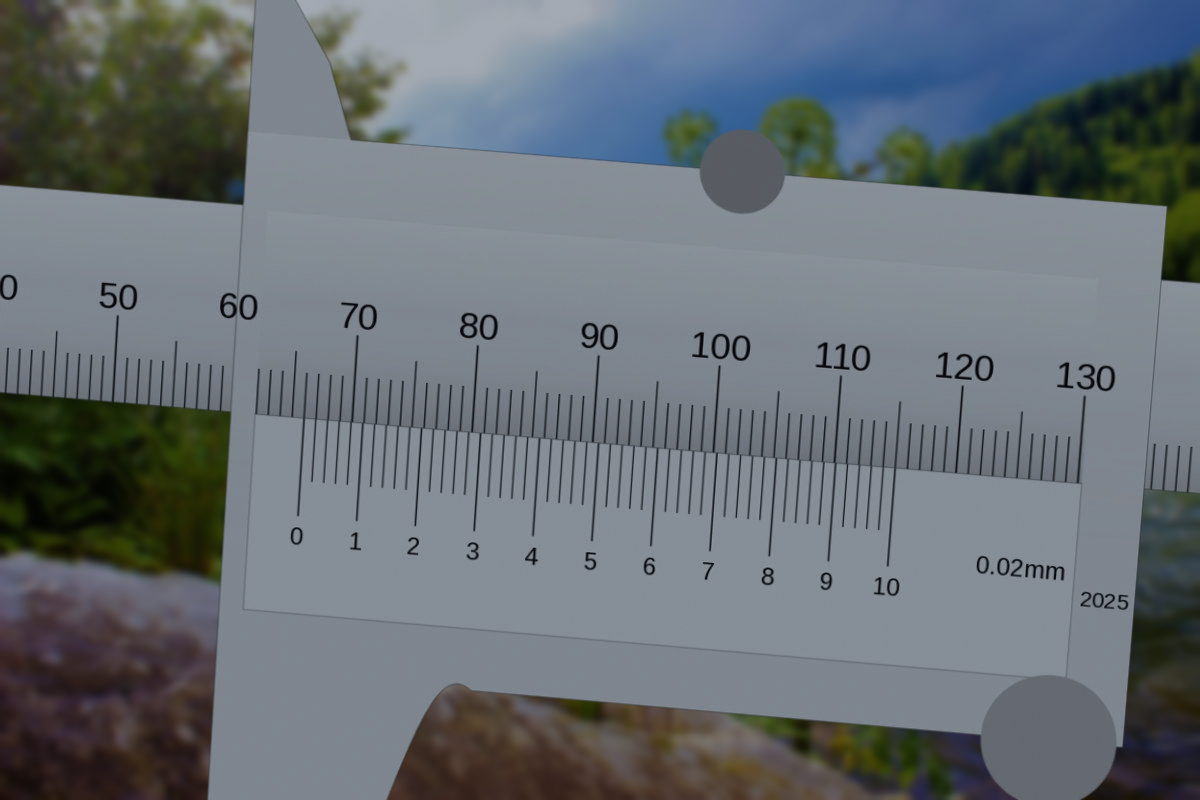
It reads 66.0
